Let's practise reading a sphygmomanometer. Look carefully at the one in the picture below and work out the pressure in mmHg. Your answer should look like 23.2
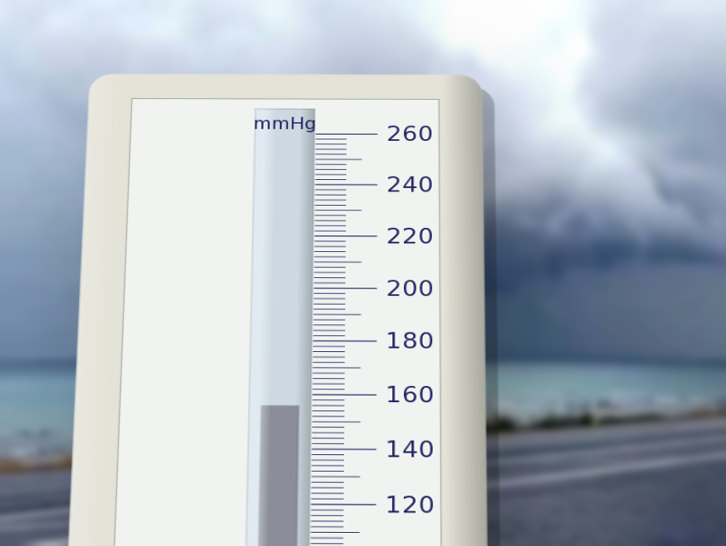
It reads 156
